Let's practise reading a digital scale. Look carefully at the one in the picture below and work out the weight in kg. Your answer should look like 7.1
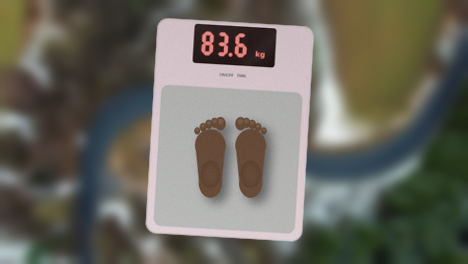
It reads 83.6
